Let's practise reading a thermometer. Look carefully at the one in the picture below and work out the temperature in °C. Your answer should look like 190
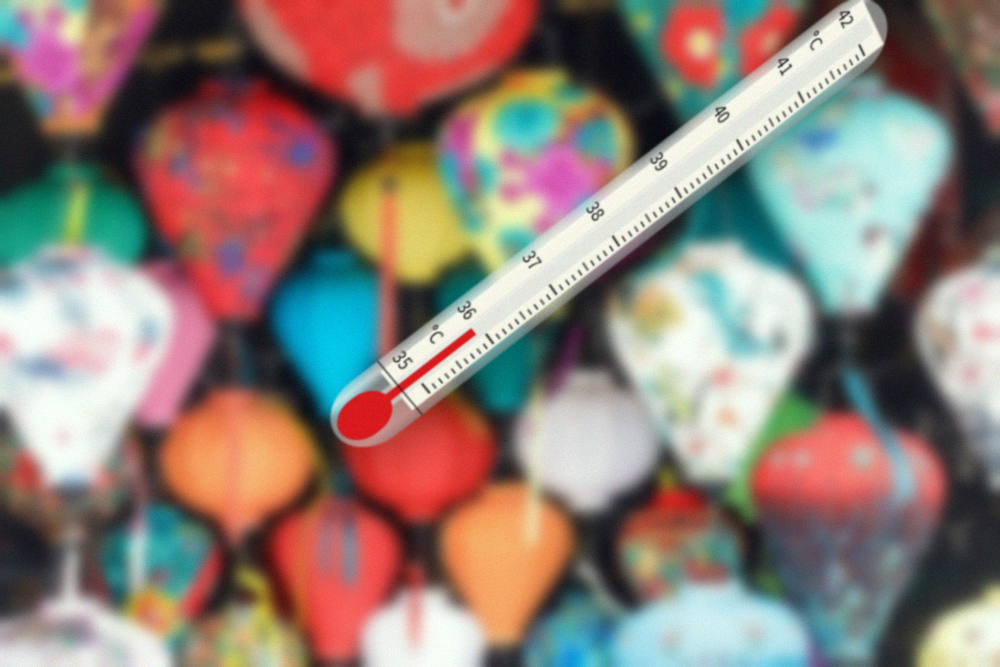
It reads 35.9
